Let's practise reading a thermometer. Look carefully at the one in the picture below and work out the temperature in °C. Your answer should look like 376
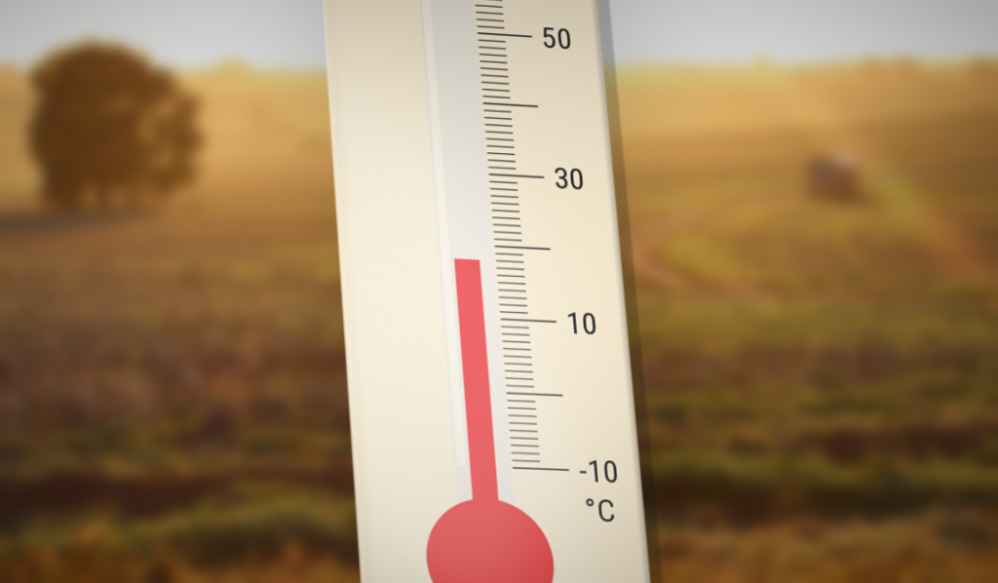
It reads 18
